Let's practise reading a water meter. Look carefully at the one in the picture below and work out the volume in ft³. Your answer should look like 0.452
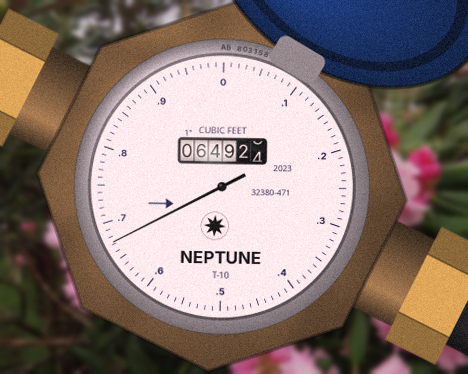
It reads 64923.67
